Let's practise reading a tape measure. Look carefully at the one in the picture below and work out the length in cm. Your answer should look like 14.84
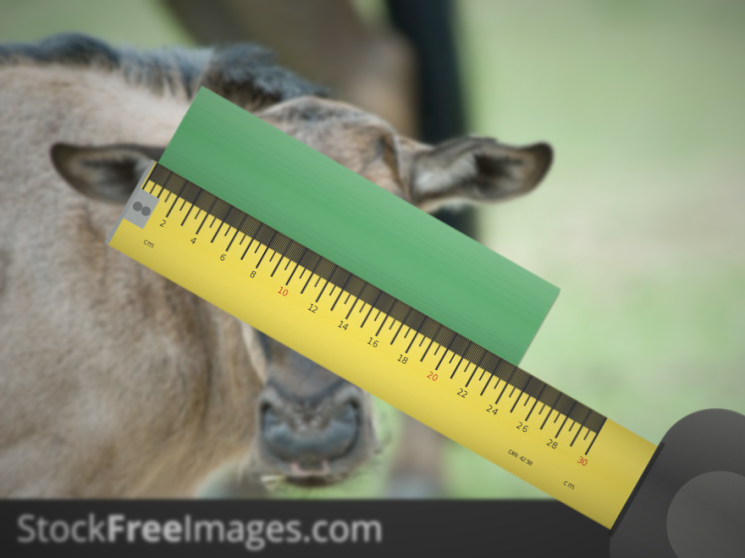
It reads 24
